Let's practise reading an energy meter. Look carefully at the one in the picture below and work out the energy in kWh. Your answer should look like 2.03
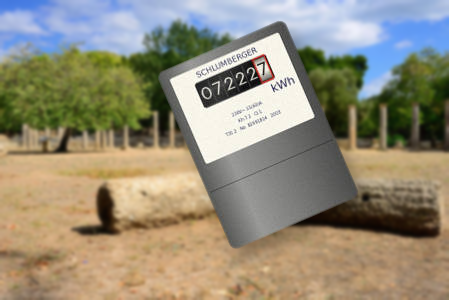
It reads 7222.7
